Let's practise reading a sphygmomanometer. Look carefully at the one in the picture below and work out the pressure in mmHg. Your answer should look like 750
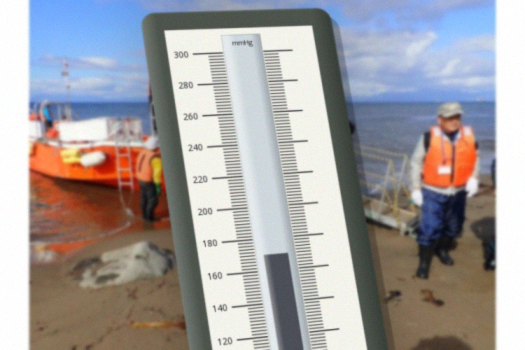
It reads 170
